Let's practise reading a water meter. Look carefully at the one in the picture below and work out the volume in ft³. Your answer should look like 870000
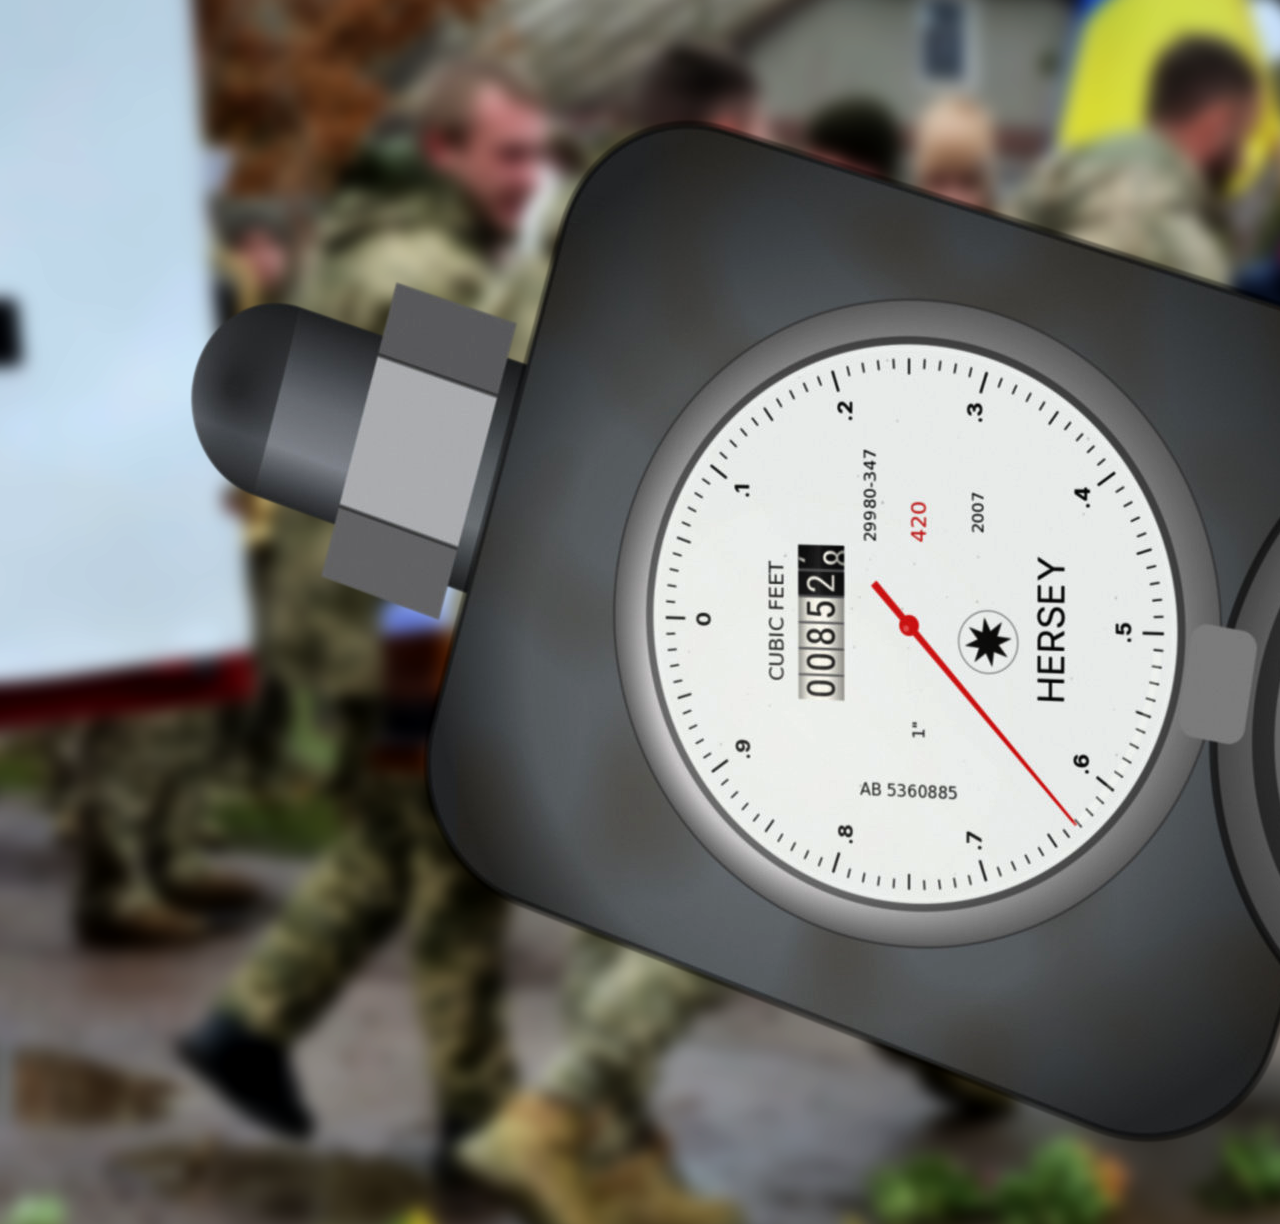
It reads 8527.63
